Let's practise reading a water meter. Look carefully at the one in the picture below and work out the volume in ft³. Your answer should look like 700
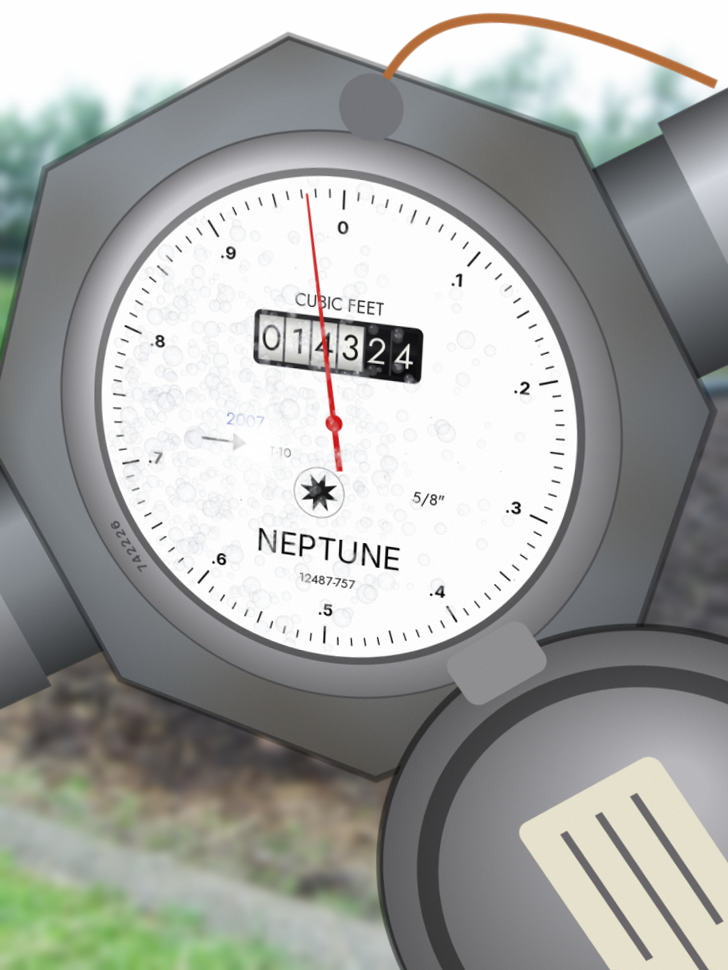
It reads 14323.97
